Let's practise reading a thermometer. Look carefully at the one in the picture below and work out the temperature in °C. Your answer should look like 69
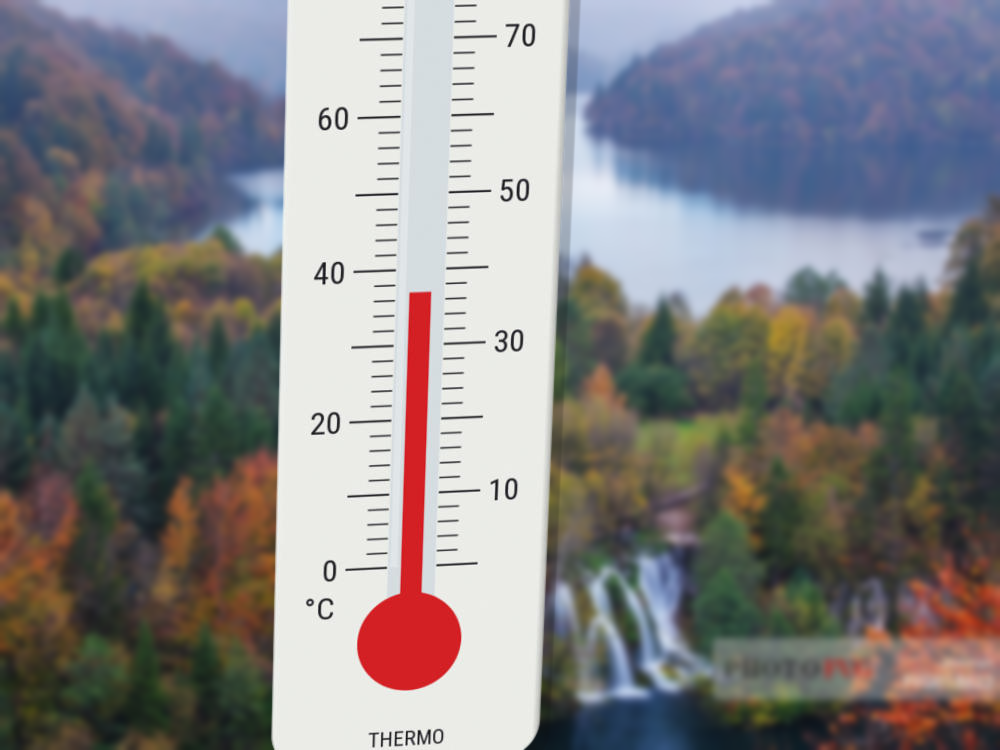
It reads 37
